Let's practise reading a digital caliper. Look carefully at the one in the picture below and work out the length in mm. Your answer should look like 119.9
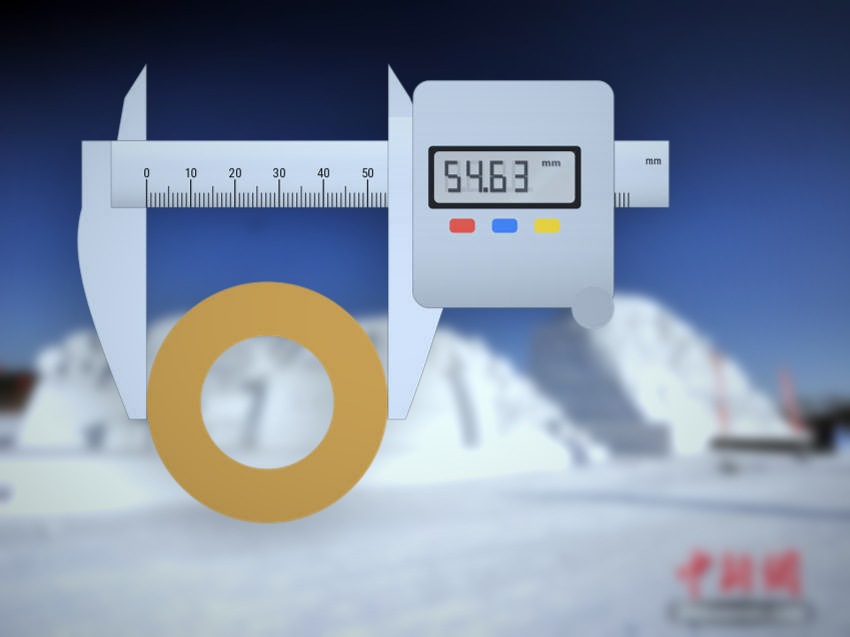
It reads 54.63
